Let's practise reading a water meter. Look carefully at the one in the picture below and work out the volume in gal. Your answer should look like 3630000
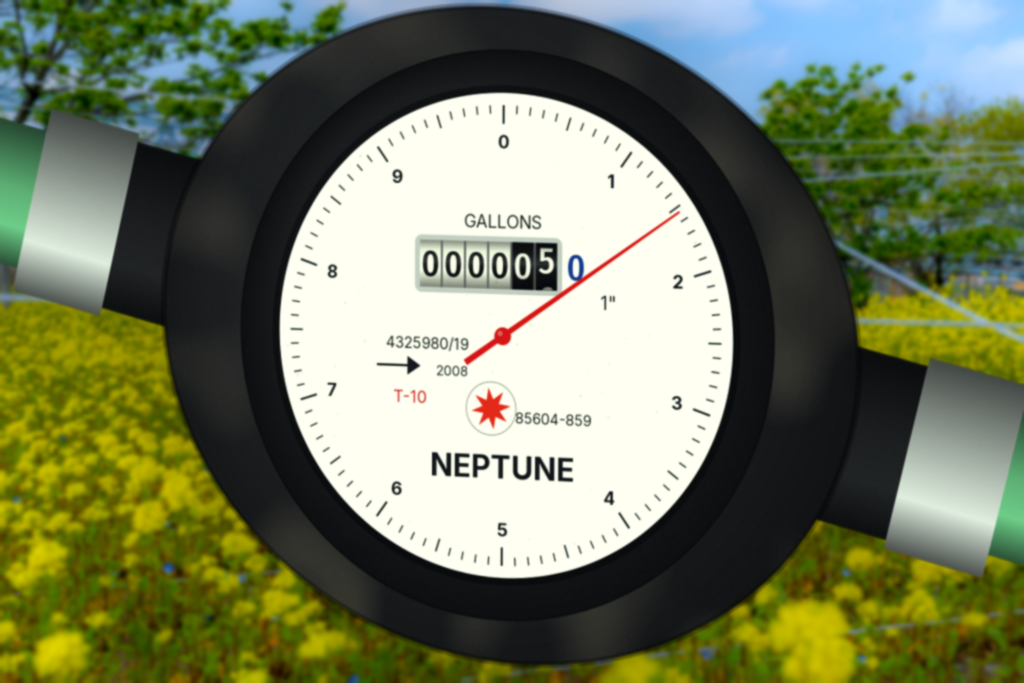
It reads 51.5
